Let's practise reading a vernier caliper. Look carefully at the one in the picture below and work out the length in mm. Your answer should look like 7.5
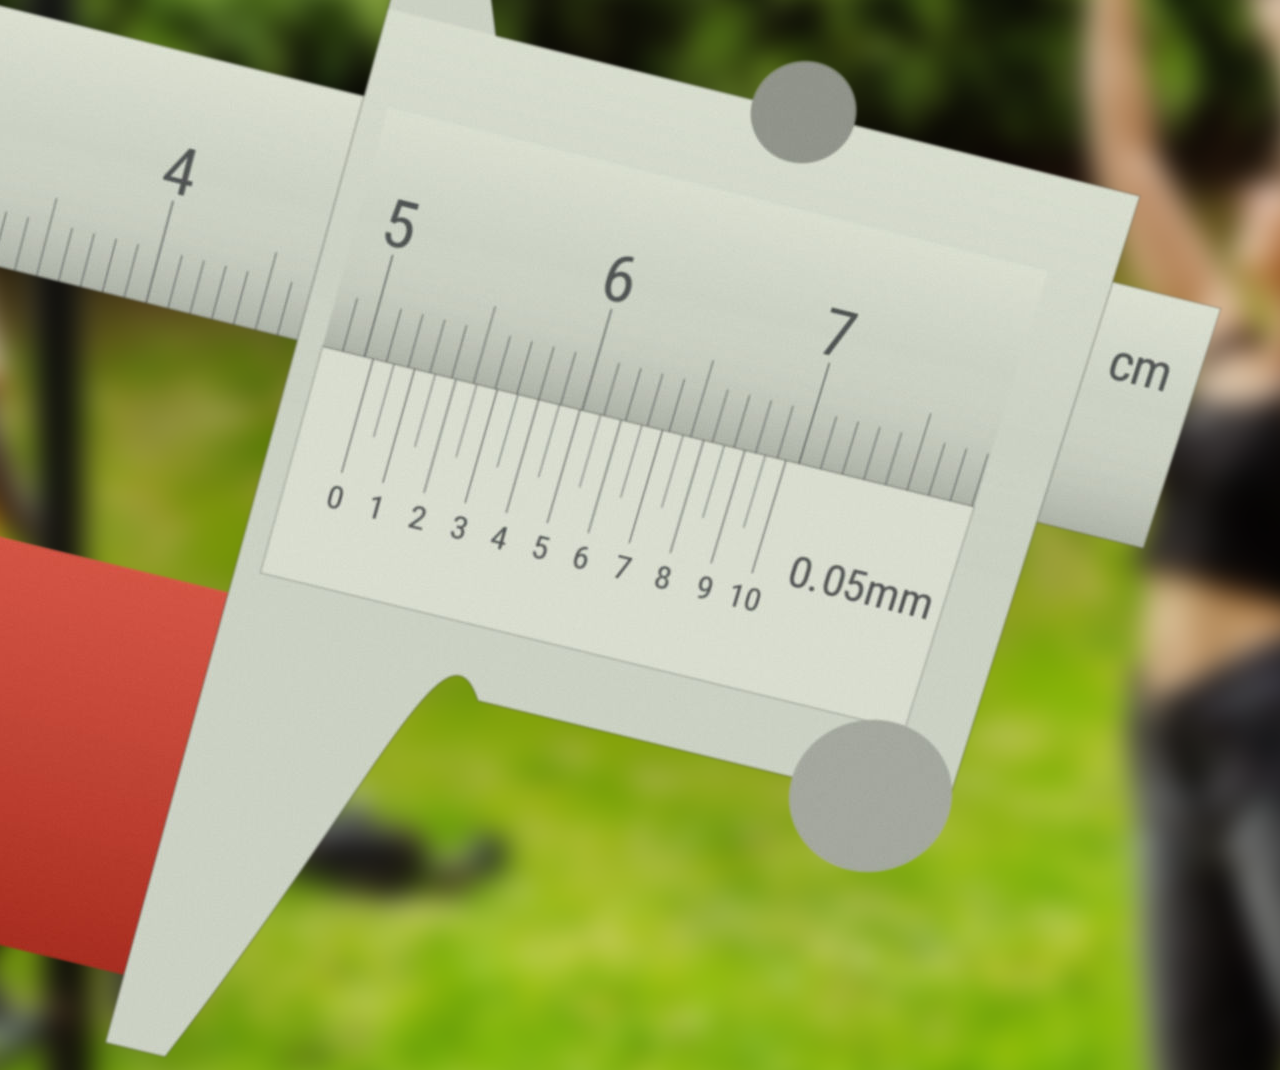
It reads 50.4
